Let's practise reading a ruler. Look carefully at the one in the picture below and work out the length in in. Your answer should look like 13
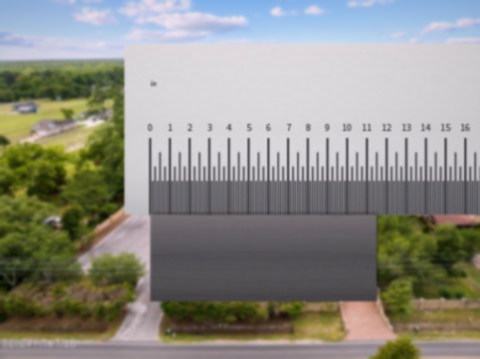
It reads 11.5
